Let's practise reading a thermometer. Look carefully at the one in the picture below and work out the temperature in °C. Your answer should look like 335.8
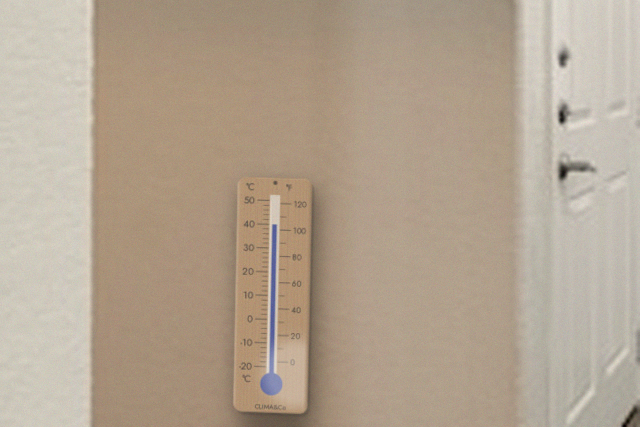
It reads 40
